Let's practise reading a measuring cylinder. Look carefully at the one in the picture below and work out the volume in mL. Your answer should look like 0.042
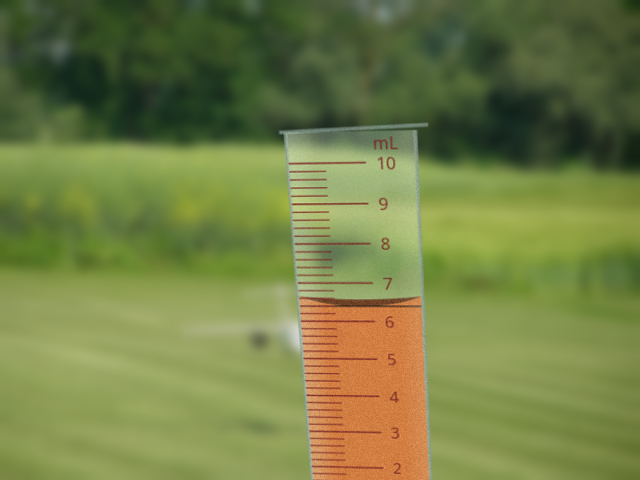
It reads 6.4
